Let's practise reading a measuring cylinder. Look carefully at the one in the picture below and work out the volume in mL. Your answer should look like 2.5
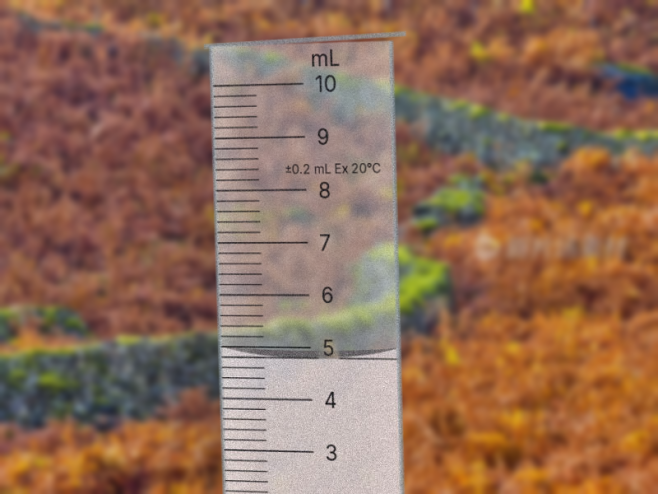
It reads 4.8
